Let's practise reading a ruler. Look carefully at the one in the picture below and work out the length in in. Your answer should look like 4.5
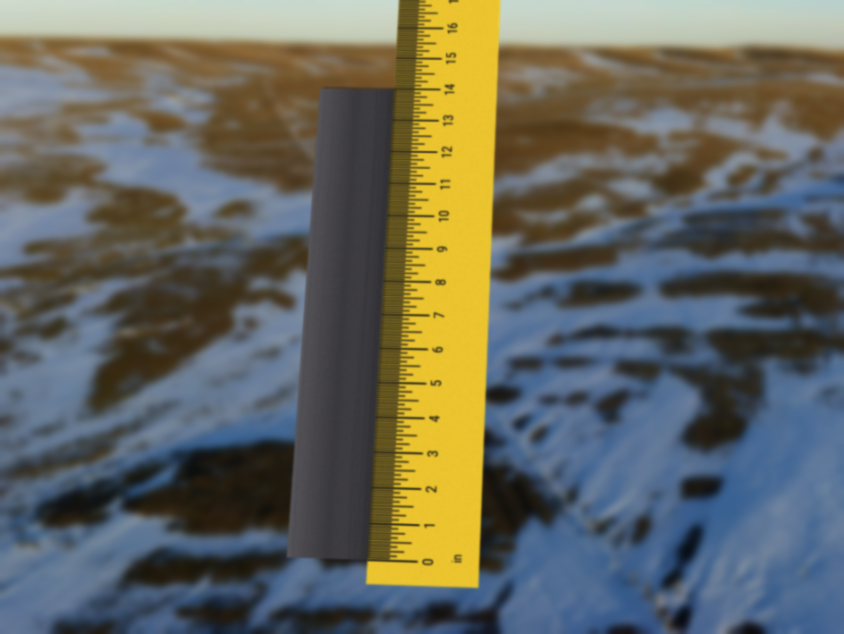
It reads 14
